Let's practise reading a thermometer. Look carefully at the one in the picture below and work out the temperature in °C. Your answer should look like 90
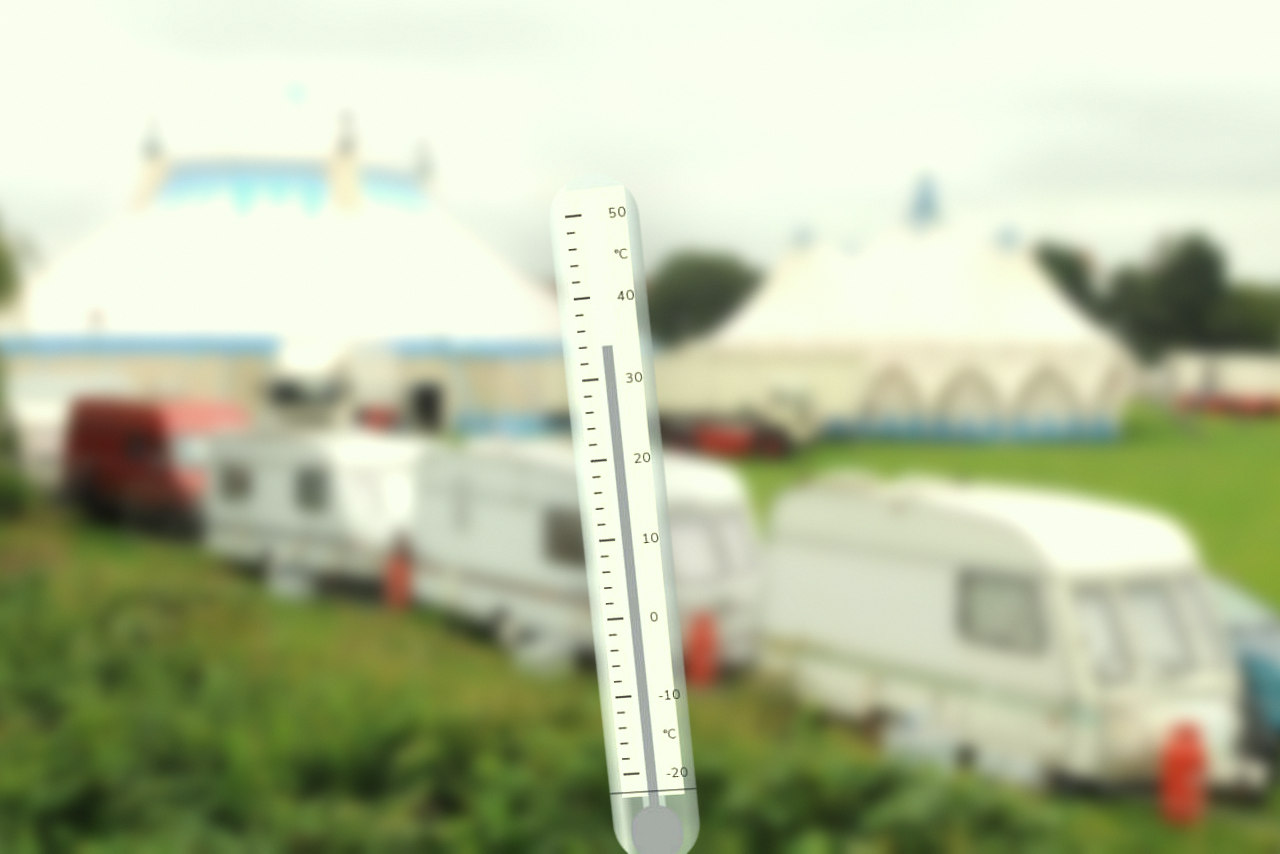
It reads 34
